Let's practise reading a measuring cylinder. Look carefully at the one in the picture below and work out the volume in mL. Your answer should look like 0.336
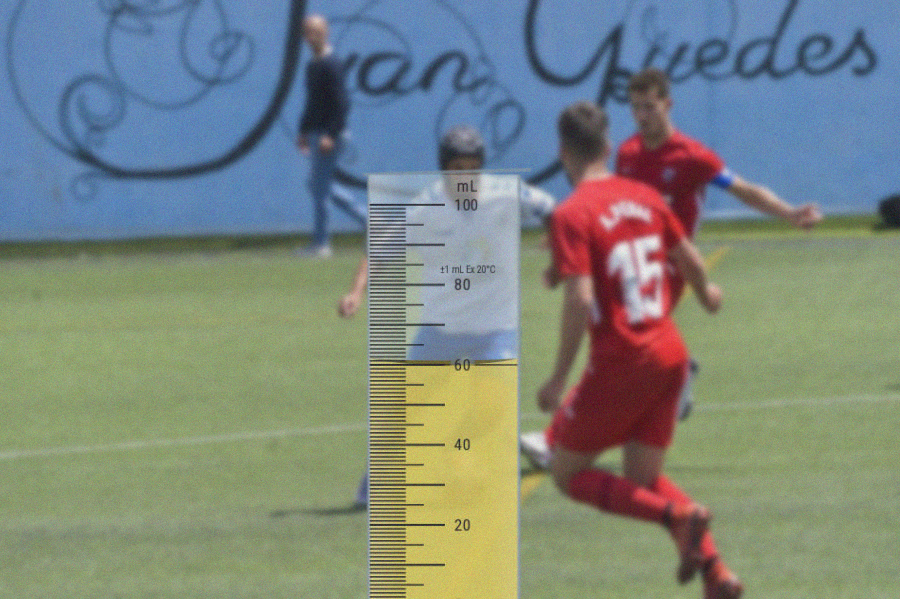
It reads 60
